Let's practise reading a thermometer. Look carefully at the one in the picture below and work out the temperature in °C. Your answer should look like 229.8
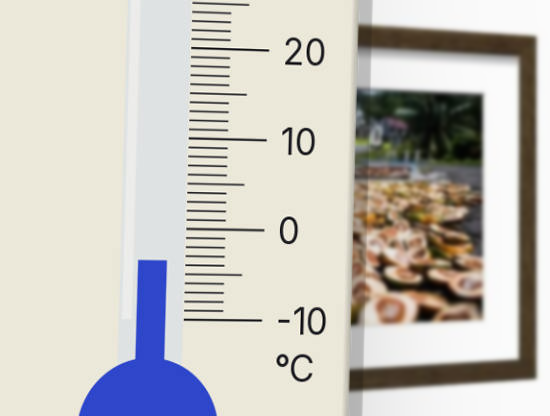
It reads -3.5
